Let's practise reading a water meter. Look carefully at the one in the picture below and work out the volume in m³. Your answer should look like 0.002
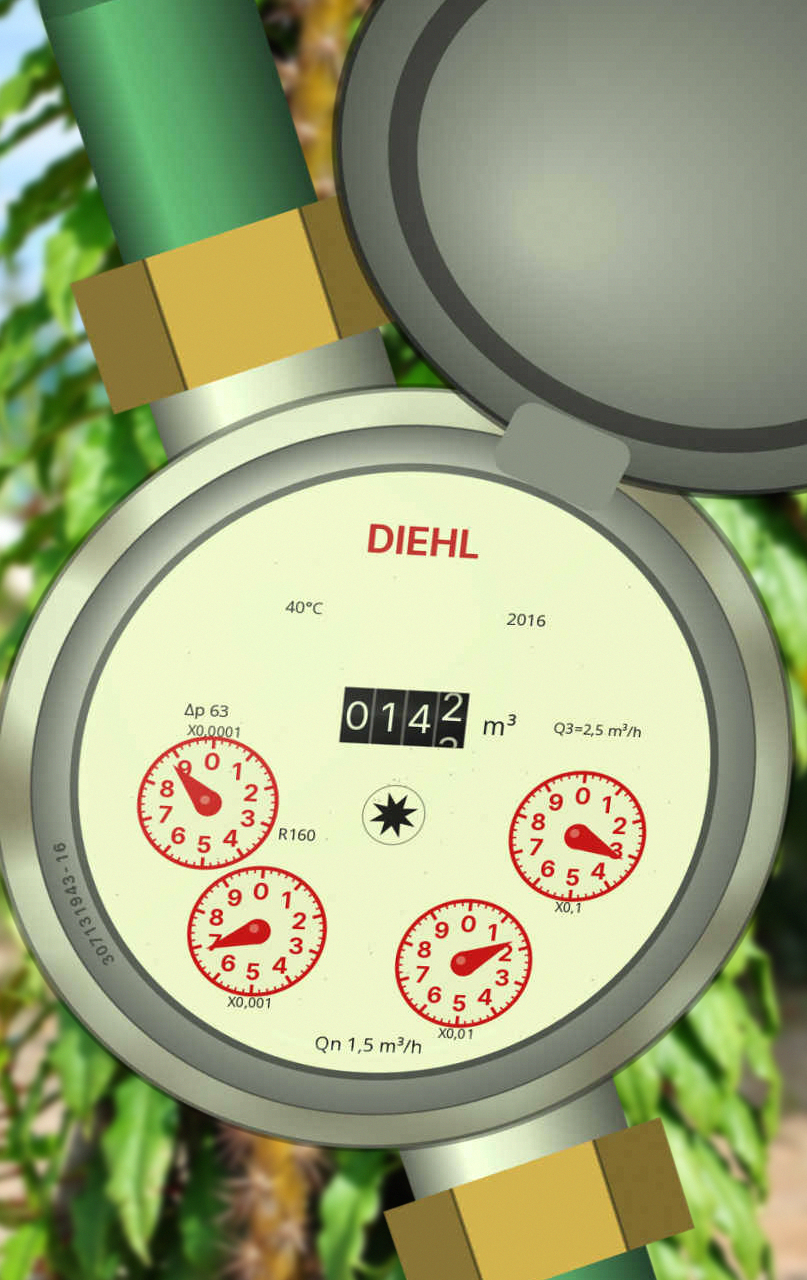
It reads 142.3168
